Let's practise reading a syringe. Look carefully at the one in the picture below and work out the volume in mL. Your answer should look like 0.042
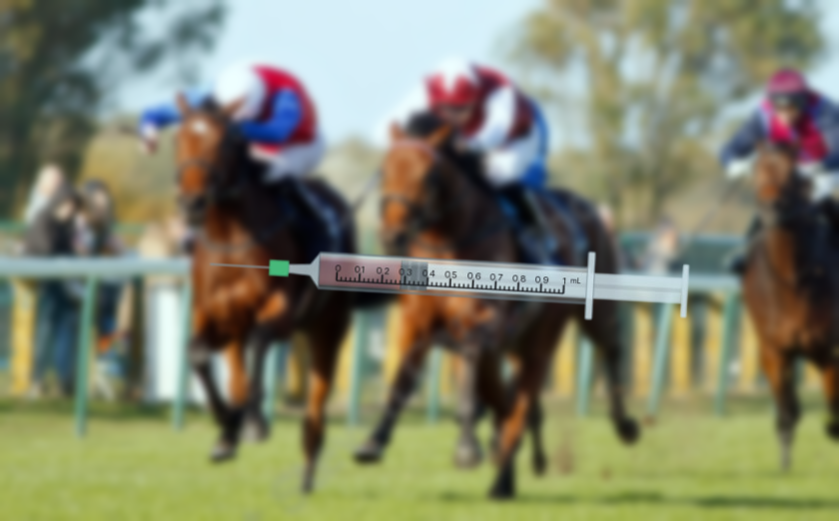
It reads 0.28
